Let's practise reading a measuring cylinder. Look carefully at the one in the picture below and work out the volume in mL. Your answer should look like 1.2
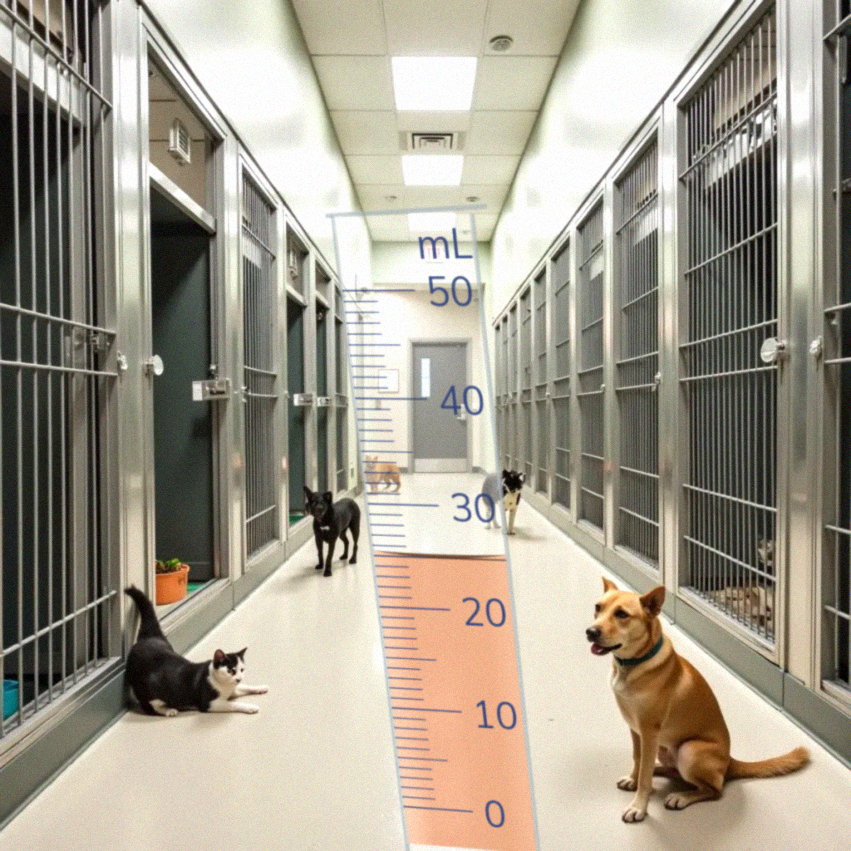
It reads 25
